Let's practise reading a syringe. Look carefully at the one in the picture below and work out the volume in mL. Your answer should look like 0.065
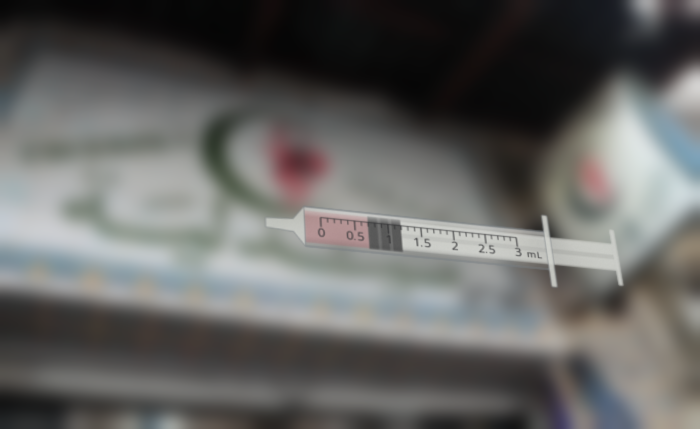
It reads 0.7
